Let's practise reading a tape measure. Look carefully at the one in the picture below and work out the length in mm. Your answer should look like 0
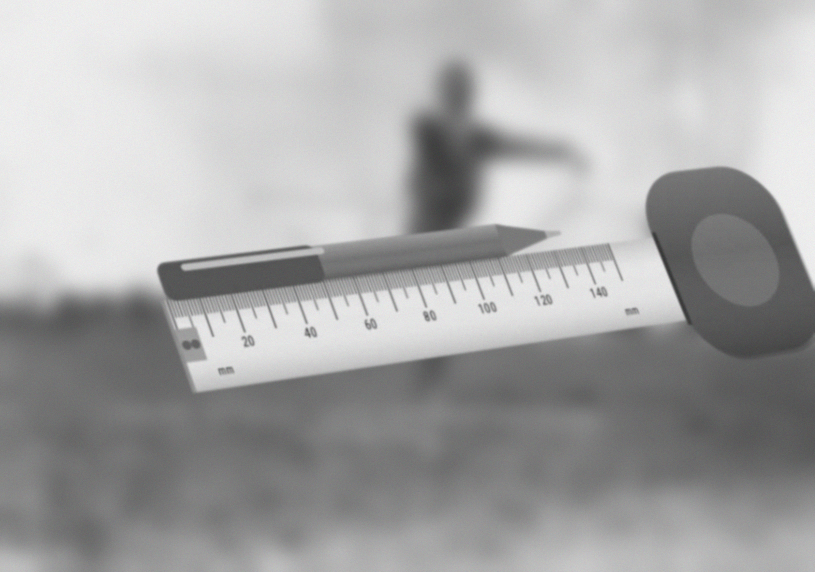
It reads 135
